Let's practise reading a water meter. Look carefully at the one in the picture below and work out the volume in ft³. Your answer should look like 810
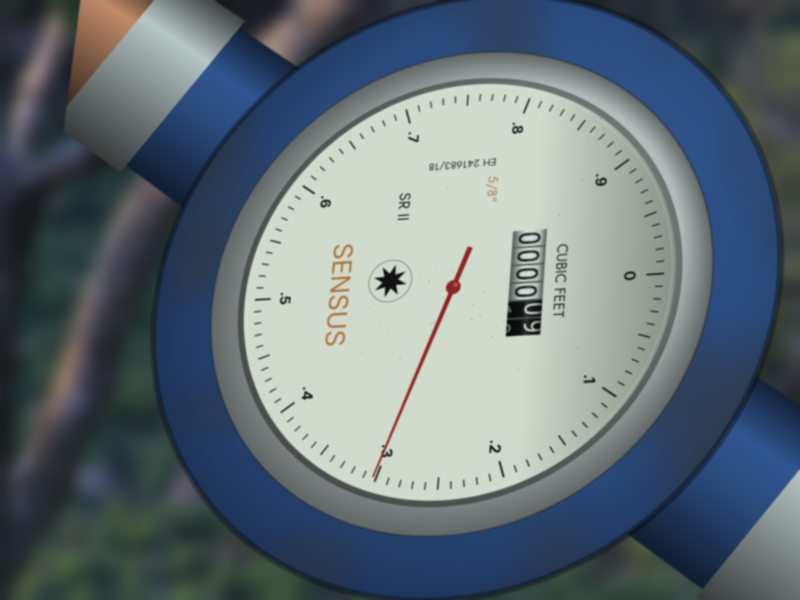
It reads 9.30
